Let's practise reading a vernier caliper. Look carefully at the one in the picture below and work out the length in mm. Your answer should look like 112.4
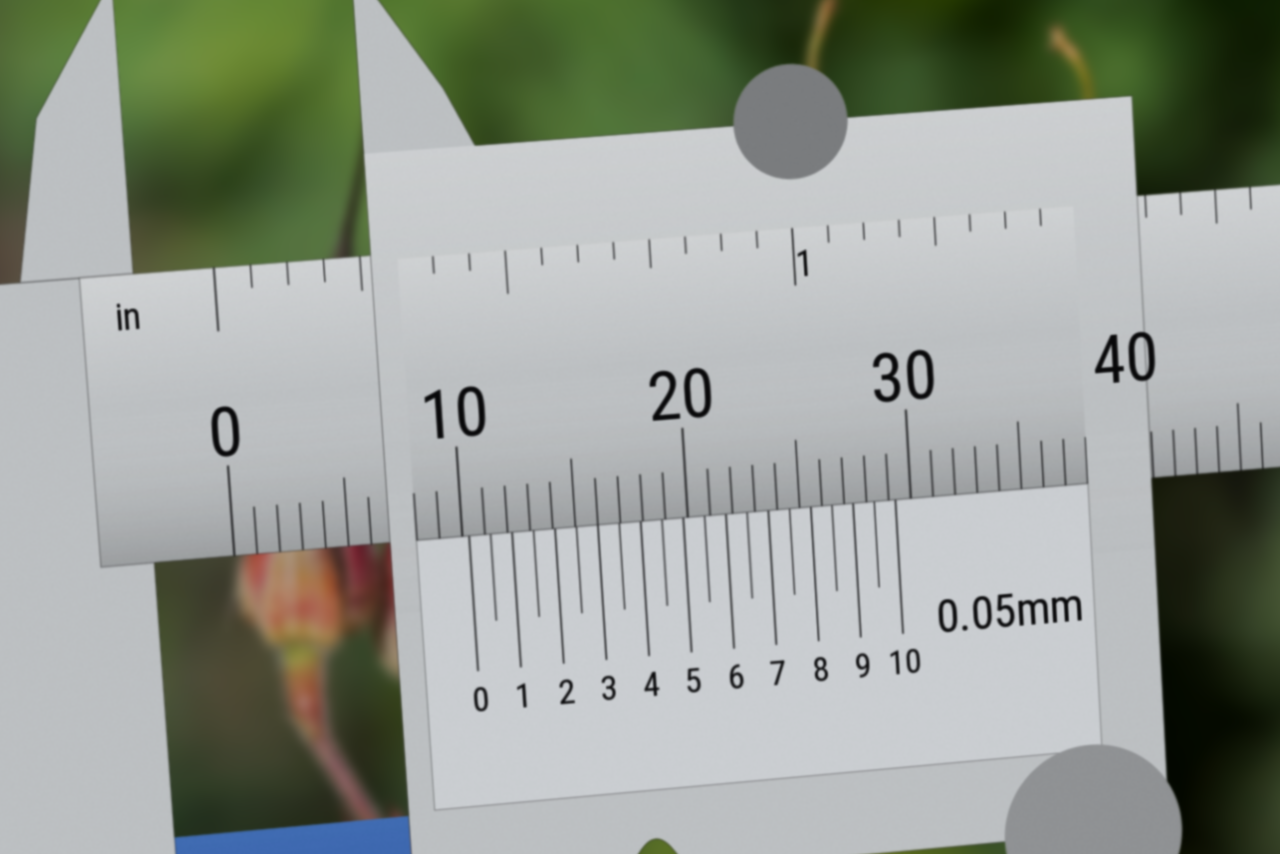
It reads 10.3
